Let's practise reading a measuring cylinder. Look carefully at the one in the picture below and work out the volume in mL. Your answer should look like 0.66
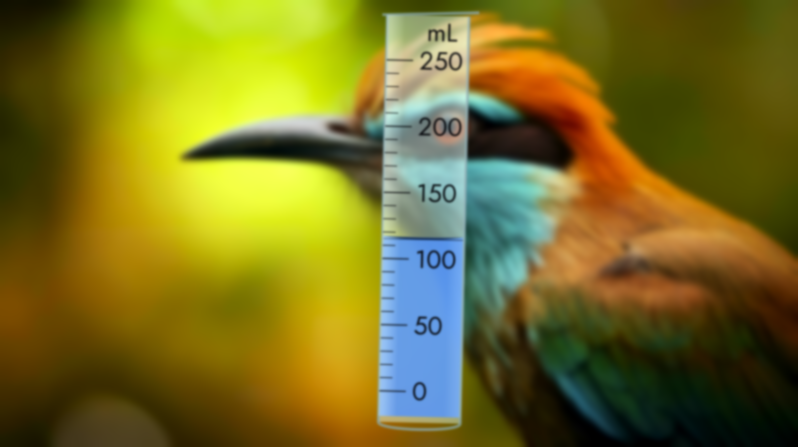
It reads 115
